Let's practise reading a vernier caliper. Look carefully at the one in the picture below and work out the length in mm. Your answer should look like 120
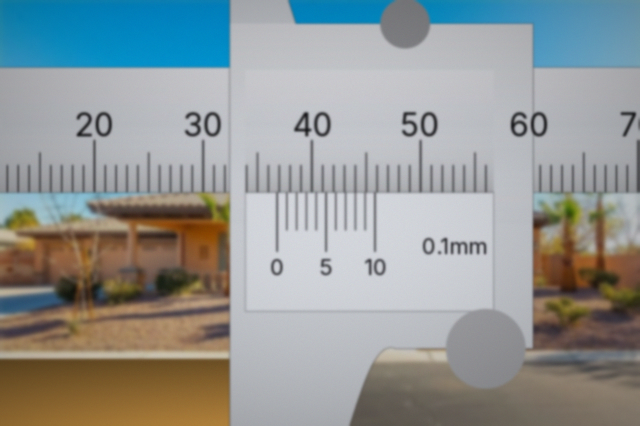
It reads 36.8
